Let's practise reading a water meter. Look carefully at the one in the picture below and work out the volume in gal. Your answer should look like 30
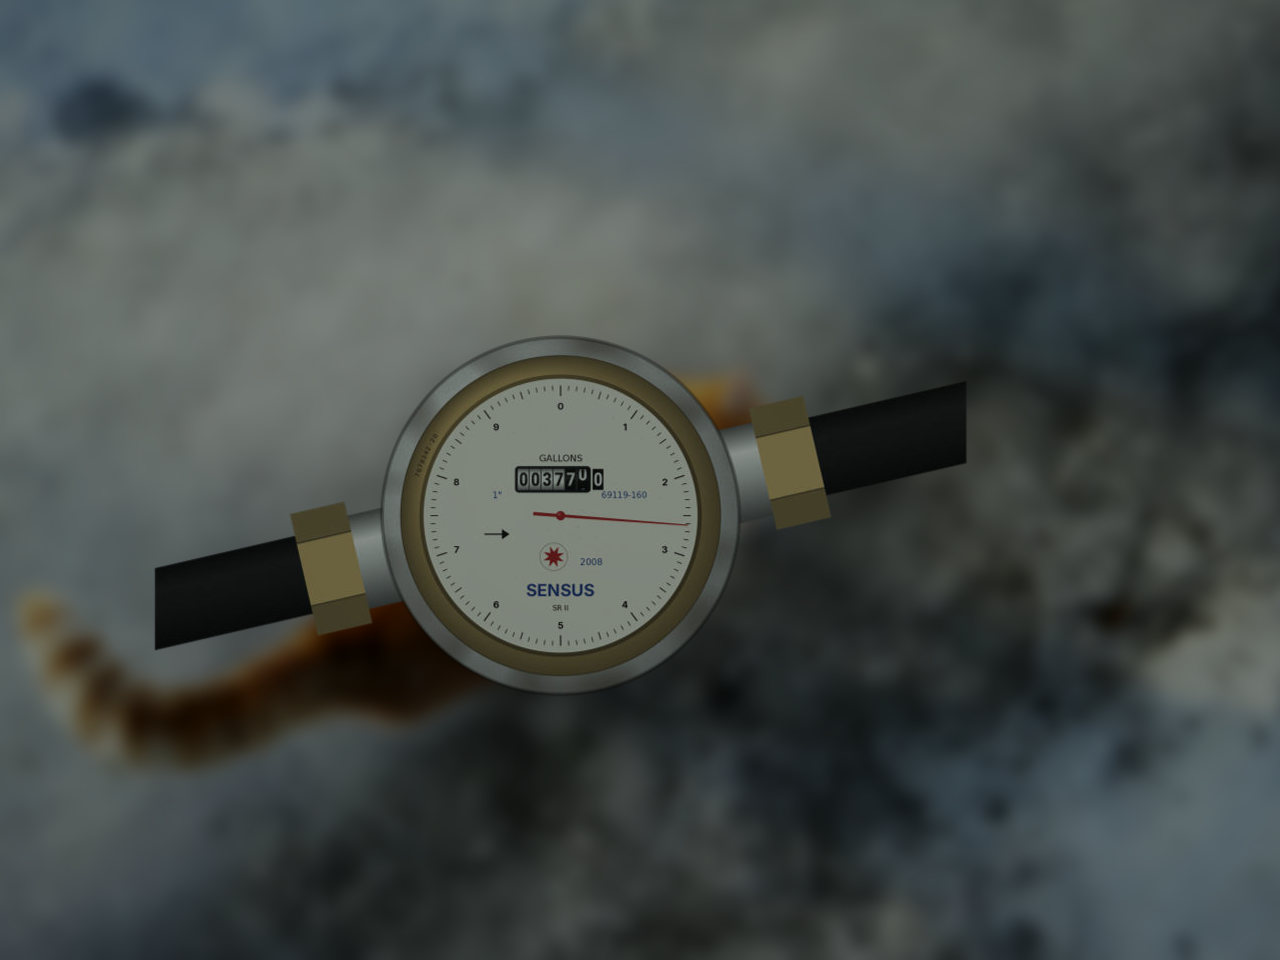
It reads 37702.6
